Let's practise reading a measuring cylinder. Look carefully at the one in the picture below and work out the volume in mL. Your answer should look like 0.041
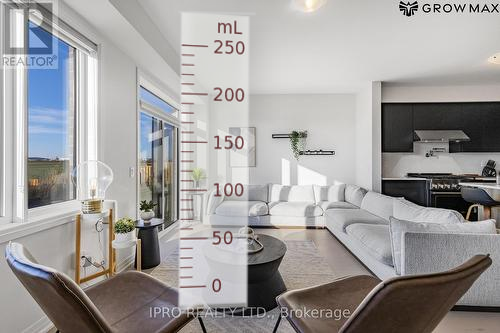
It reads 50
